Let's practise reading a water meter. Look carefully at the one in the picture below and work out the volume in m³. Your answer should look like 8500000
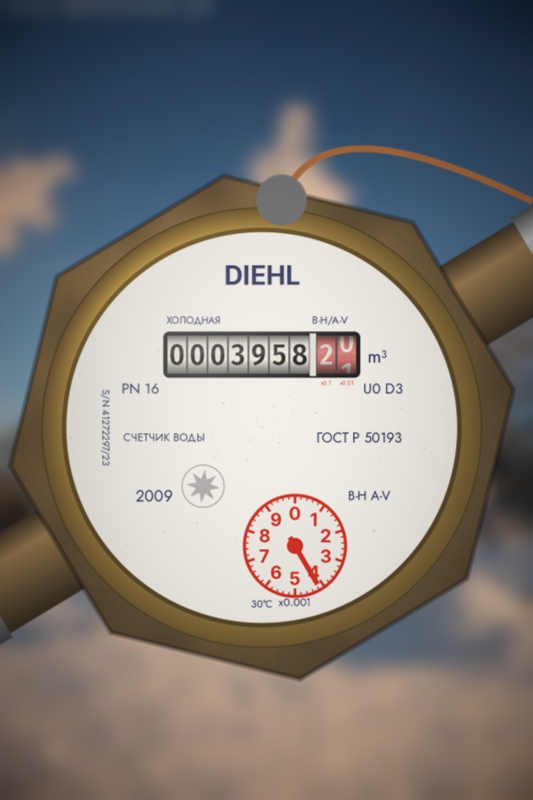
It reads 3958.204
